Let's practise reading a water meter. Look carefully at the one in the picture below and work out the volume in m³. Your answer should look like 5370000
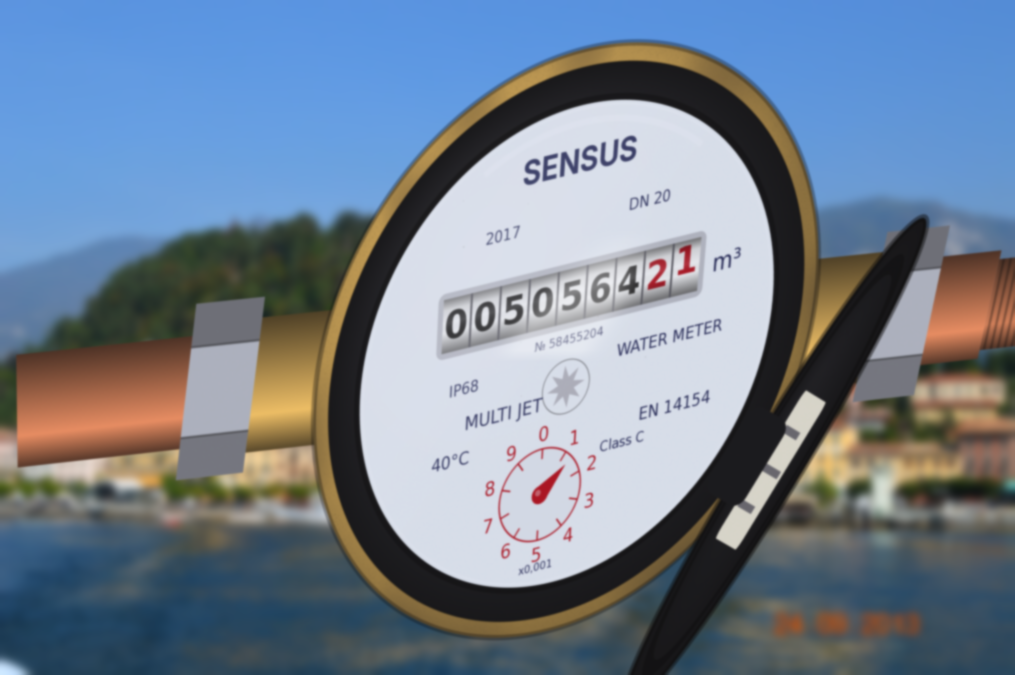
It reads 50564.211
